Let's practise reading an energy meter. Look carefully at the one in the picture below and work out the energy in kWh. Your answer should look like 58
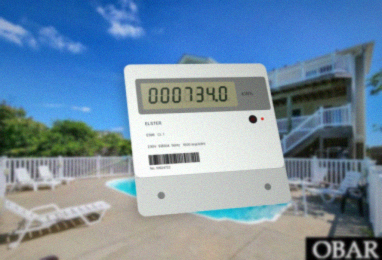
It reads 734.0
